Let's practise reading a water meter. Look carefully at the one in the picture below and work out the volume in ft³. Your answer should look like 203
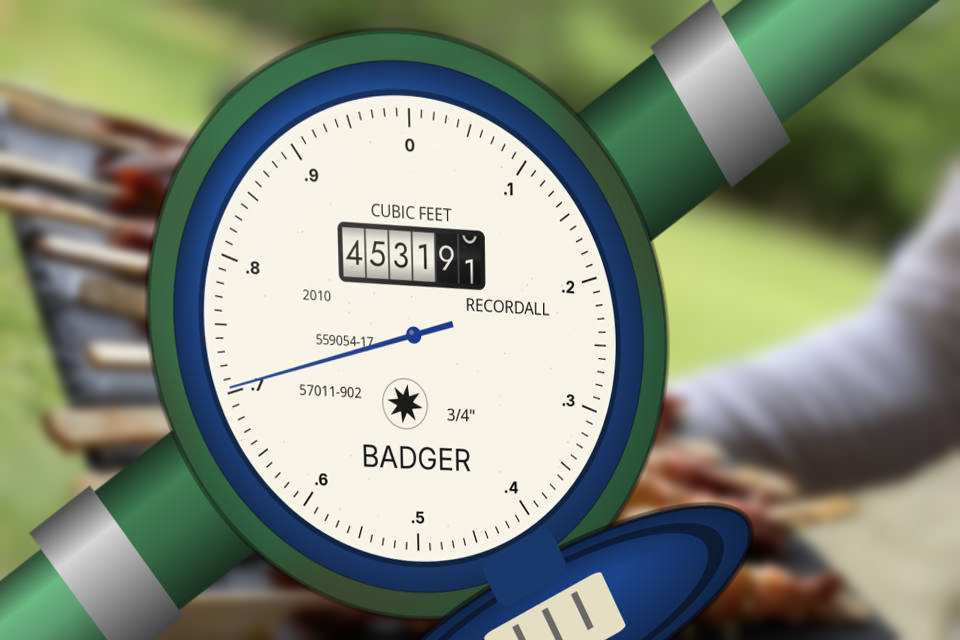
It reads 453190.70
